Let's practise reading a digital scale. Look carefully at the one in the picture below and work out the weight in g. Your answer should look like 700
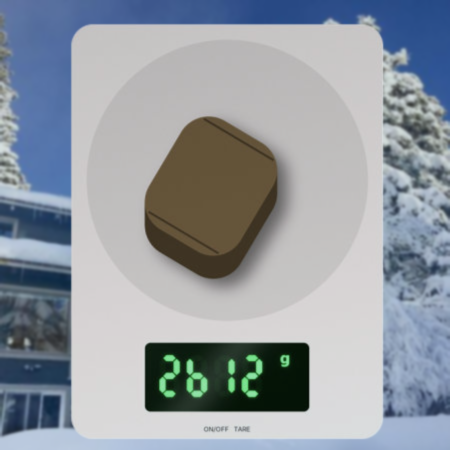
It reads 2612
